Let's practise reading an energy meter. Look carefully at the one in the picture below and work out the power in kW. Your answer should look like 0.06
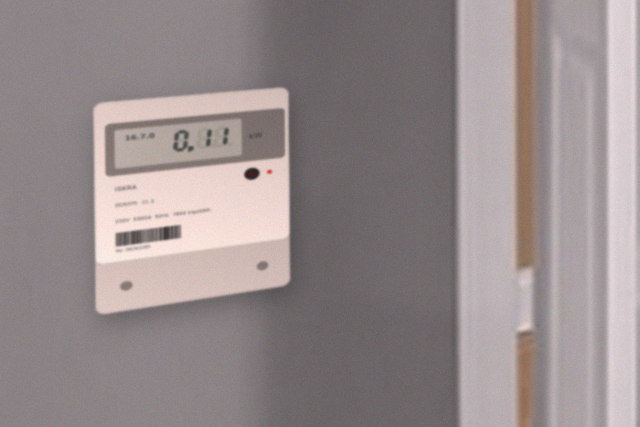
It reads 0.11
